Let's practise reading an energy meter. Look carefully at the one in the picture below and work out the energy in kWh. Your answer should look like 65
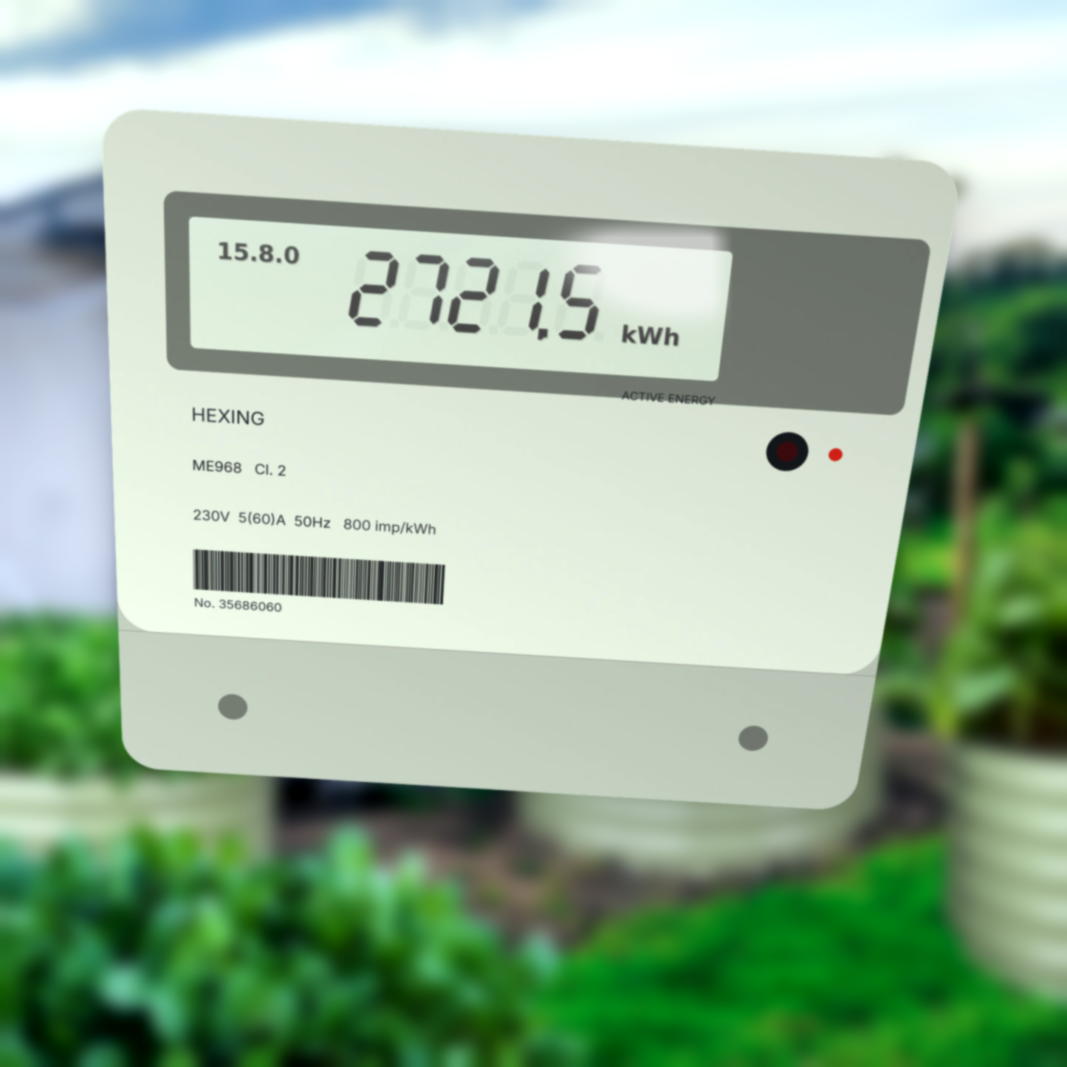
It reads 2721.5
